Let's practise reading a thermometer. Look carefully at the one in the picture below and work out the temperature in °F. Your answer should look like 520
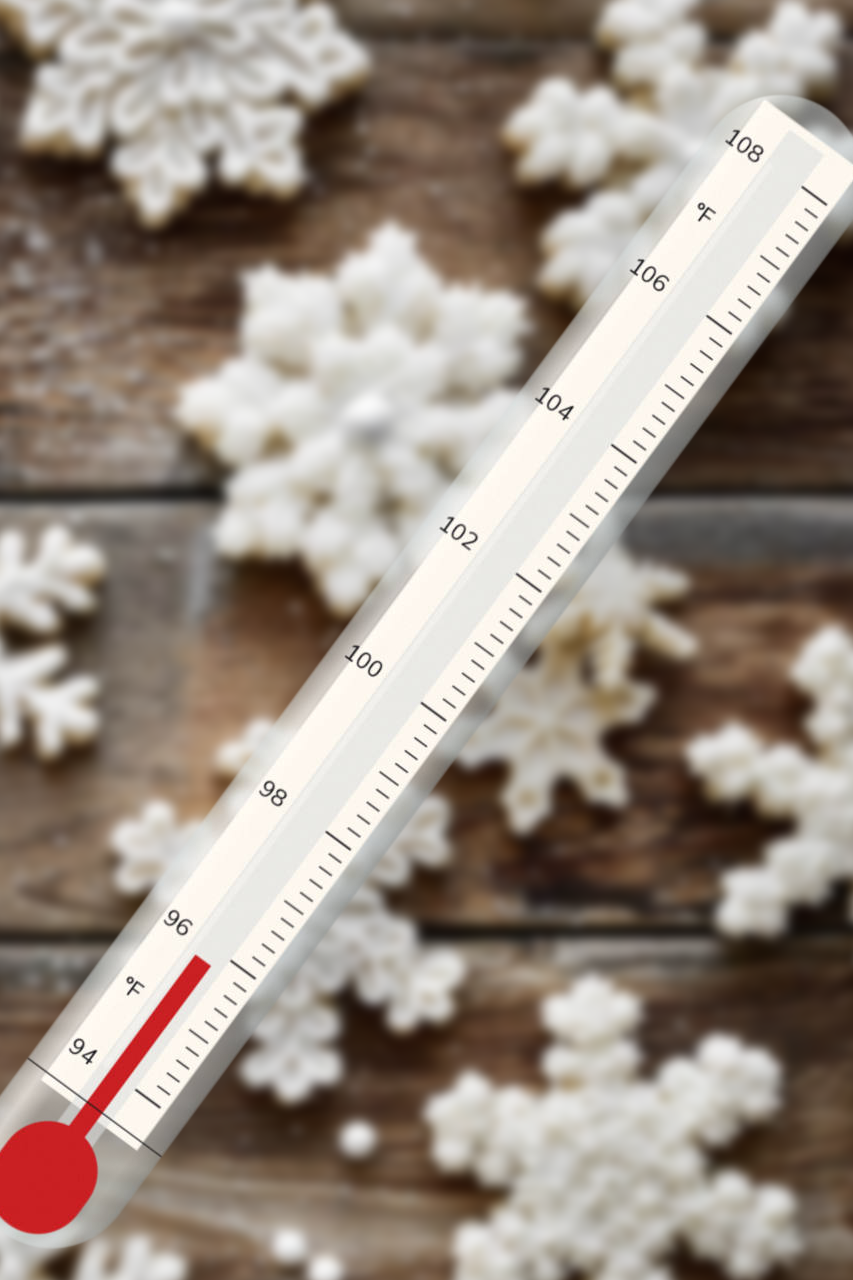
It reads 95.8
